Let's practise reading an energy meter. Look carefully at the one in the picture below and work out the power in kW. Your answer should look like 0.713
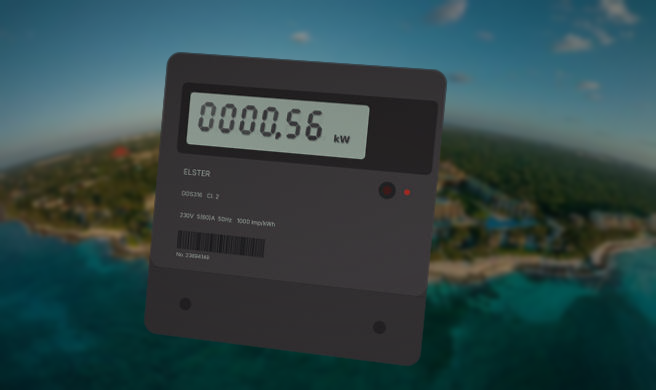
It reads 0.56
